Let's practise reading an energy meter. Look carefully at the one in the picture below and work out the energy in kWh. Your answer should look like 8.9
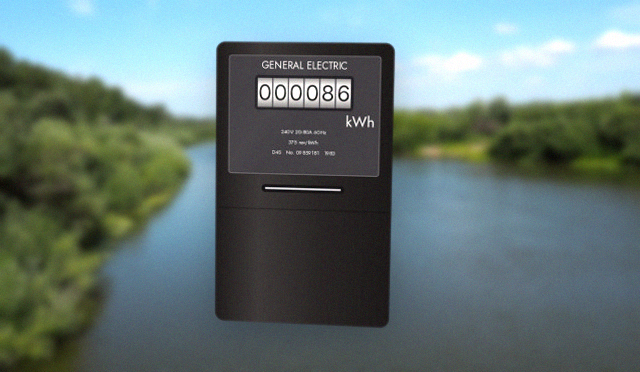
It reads 86
